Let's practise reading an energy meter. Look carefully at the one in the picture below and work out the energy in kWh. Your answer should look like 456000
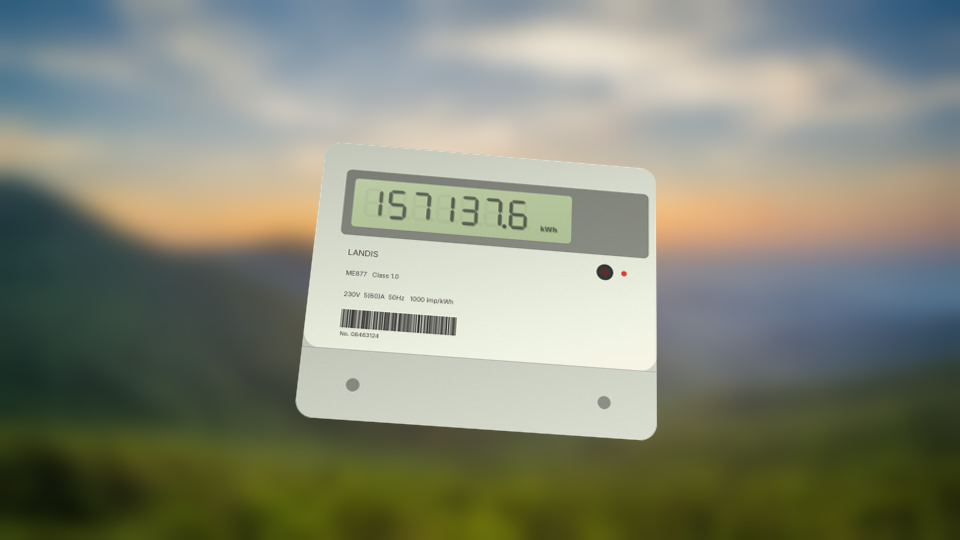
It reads 157137.6
